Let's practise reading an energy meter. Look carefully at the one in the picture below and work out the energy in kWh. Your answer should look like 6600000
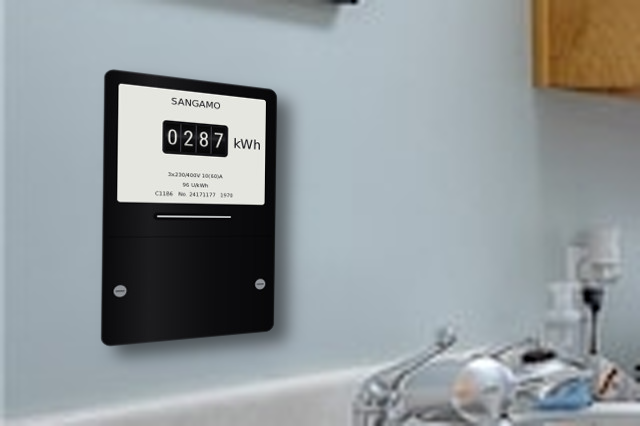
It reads 287
